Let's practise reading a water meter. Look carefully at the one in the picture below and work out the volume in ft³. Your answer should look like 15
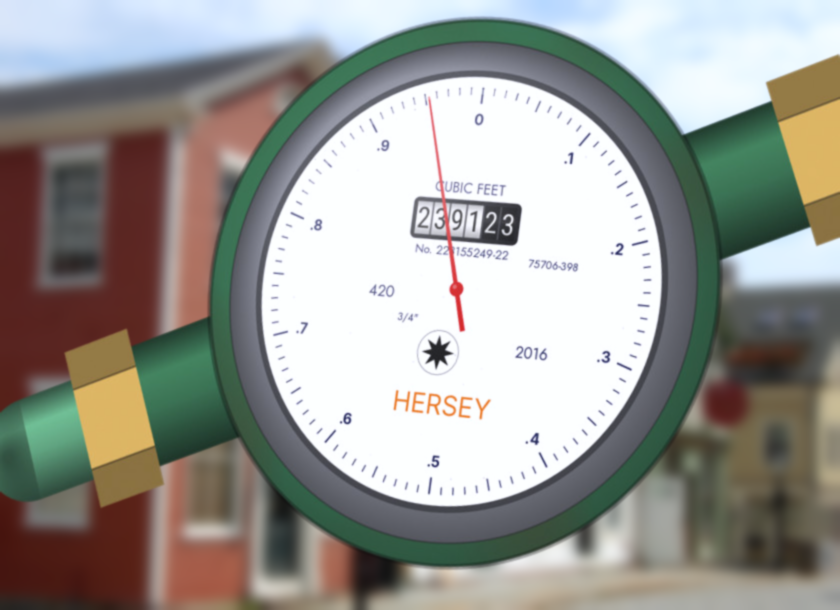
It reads 239122.95
